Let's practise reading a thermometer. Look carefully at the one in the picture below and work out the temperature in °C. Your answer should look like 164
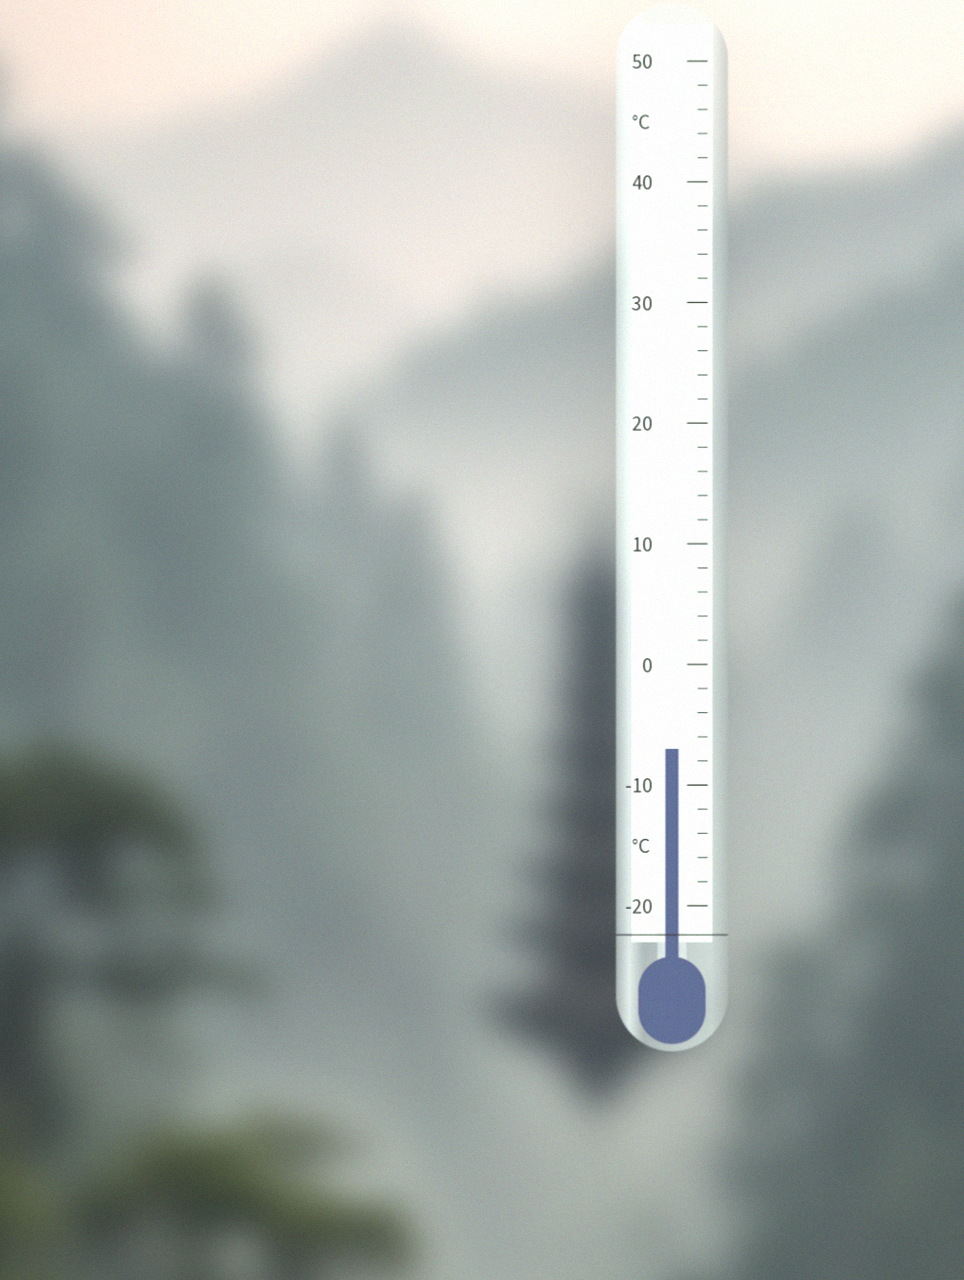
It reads -7
